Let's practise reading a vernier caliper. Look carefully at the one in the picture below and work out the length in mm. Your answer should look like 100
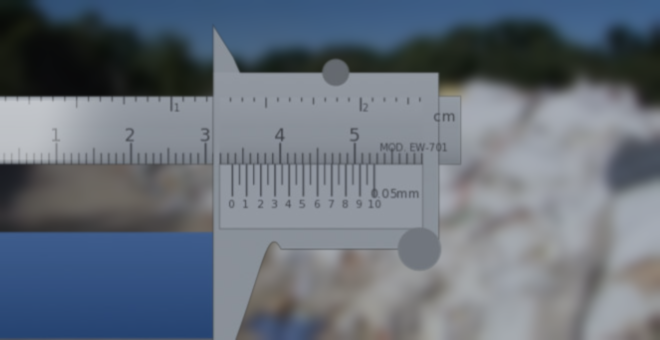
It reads 33.6
